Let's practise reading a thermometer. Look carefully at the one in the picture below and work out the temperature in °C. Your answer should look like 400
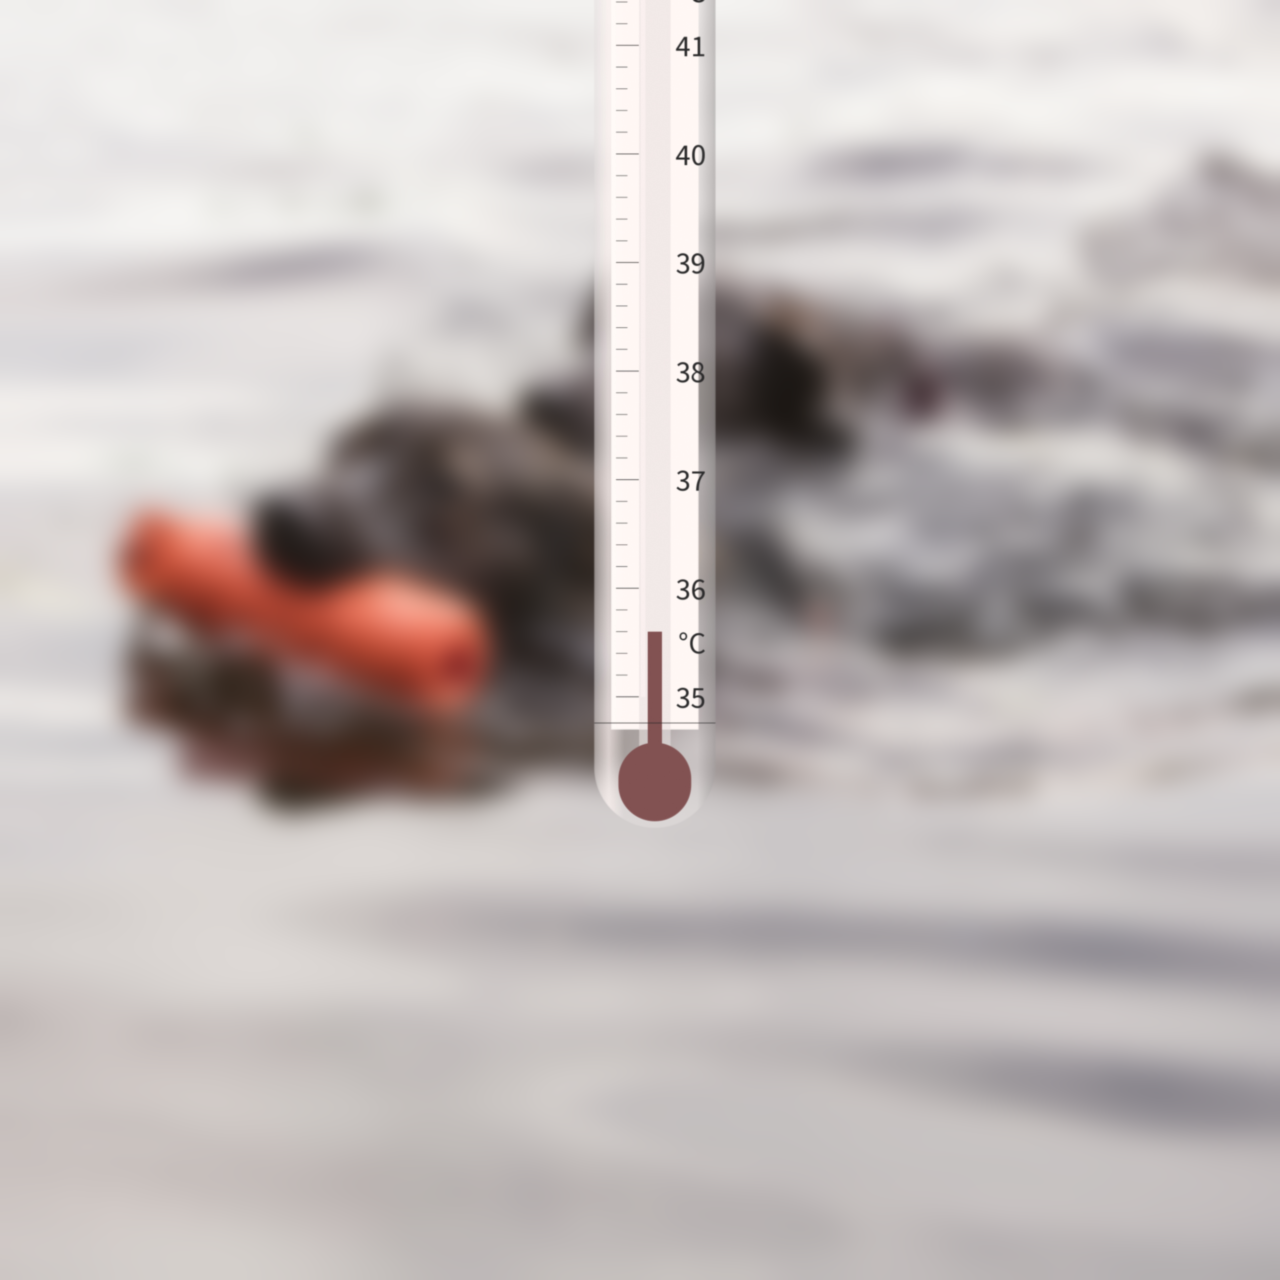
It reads 35.6
